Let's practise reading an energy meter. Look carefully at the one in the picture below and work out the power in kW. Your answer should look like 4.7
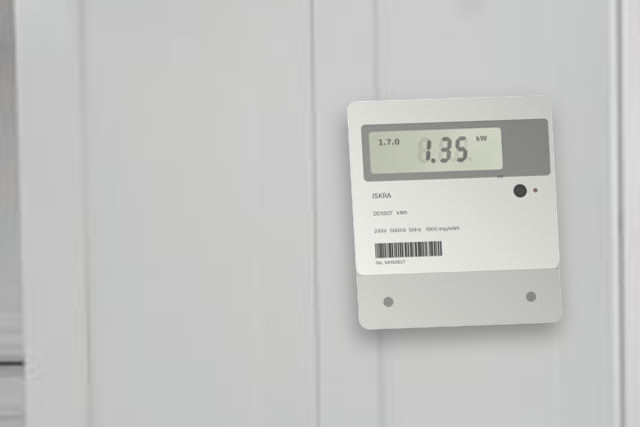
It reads 1.35
